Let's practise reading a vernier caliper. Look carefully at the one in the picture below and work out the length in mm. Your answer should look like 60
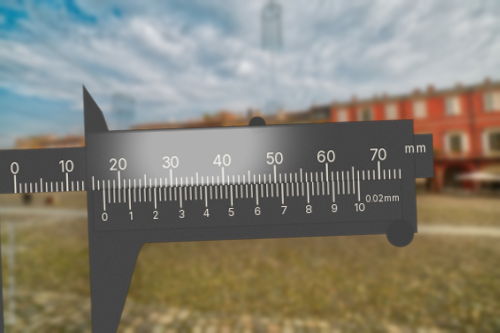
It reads 17.0
